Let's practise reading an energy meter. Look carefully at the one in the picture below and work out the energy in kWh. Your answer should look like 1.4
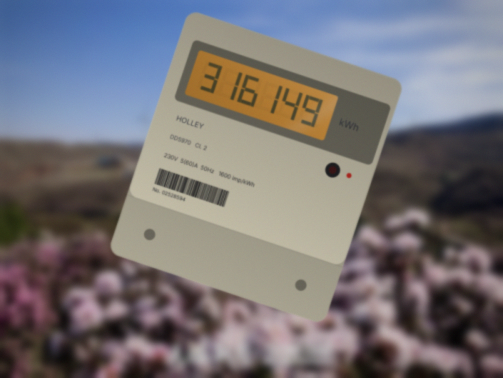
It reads 316149
